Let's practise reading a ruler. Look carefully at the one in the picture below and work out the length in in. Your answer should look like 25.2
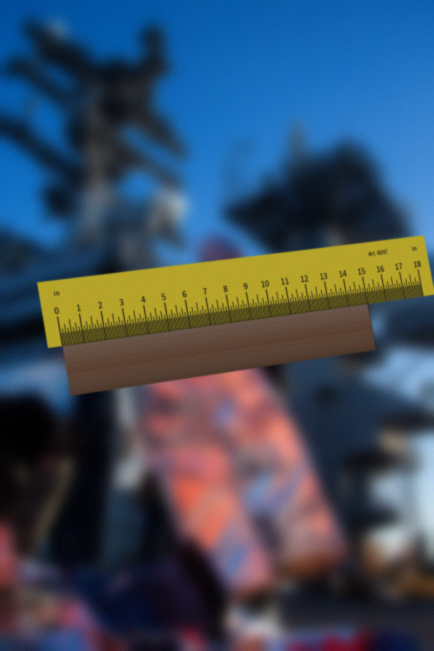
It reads 15
